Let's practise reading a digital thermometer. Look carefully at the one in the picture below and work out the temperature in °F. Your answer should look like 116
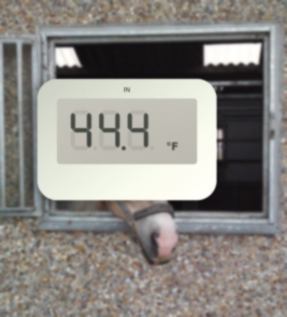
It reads 44.4
